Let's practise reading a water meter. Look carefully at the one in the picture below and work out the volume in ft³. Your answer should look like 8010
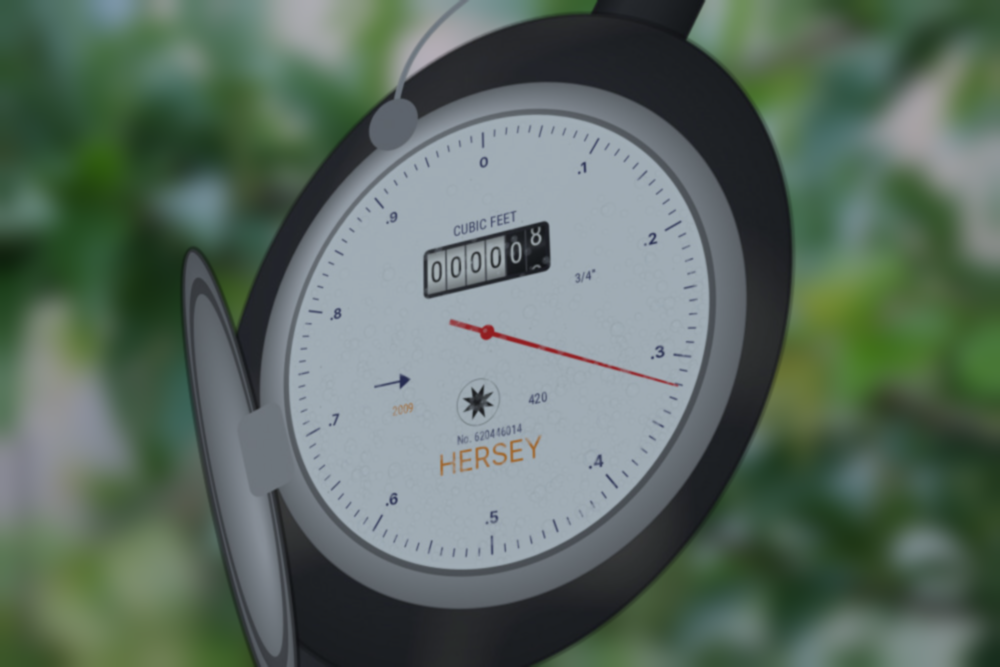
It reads 8.32
